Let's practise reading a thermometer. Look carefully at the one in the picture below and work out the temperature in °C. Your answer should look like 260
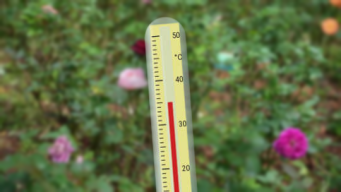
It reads 35
